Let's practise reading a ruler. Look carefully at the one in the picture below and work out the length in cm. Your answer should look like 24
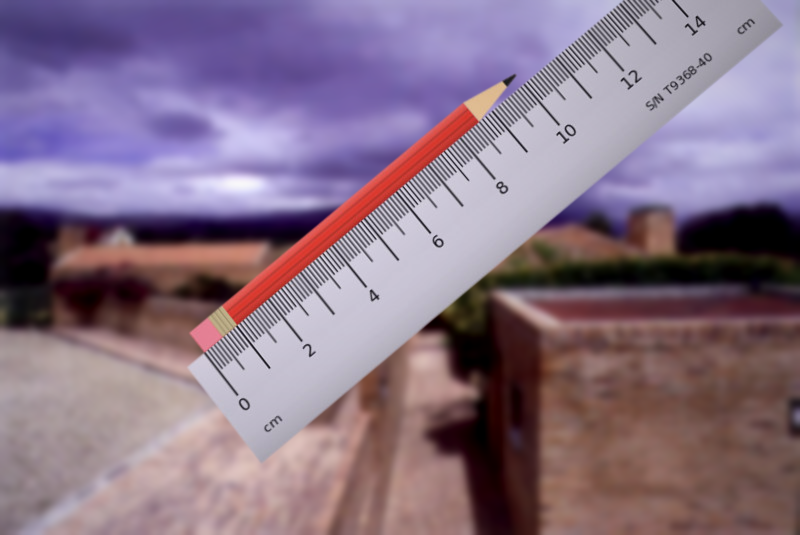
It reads 10
